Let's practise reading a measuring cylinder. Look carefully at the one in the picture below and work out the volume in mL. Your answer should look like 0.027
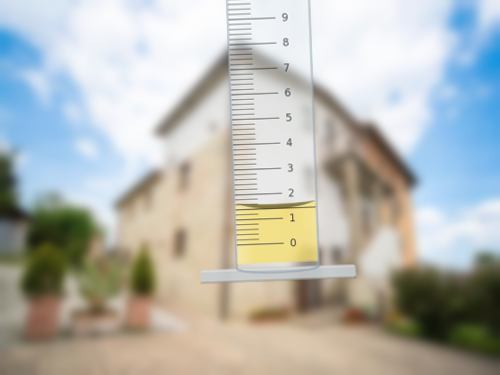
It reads 1.4
